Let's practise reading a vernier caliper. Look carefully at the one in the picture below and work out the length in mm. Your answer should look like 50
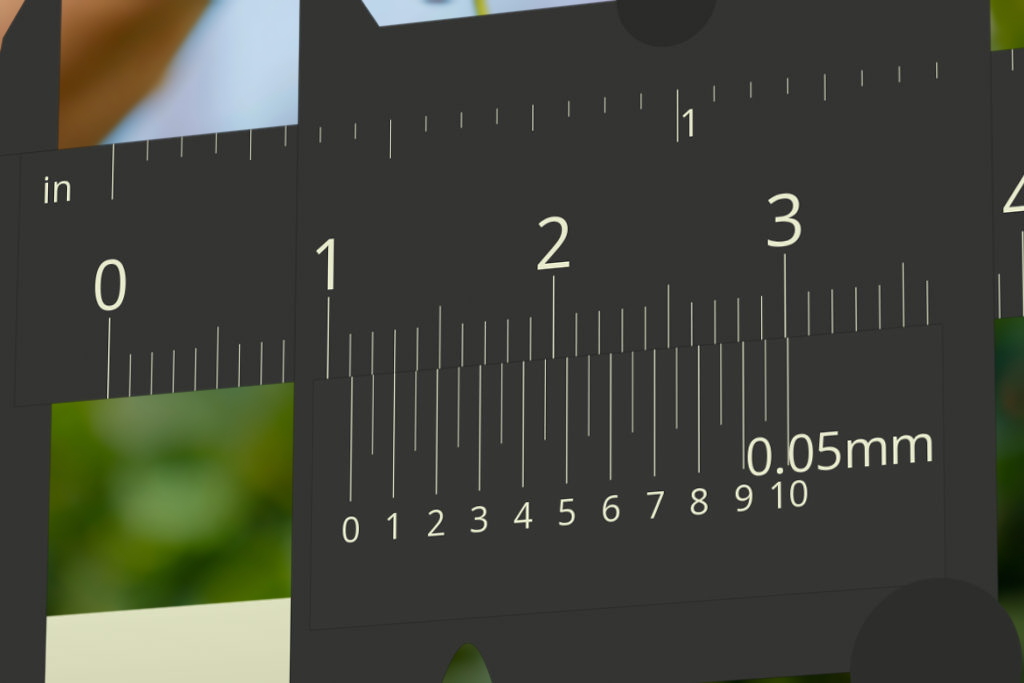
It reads 11.1
